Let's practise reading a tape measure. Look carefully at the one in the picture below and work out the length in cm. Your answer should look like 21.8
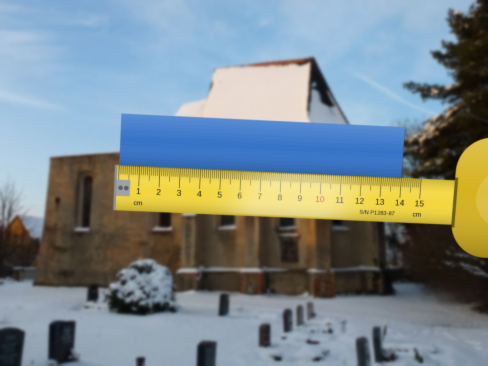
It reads 14
